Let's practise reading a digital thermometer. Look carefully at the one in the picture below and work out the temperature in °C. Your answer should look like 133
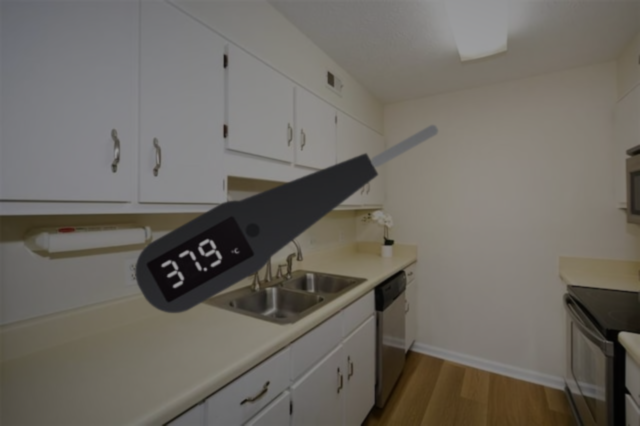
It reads 37.9
